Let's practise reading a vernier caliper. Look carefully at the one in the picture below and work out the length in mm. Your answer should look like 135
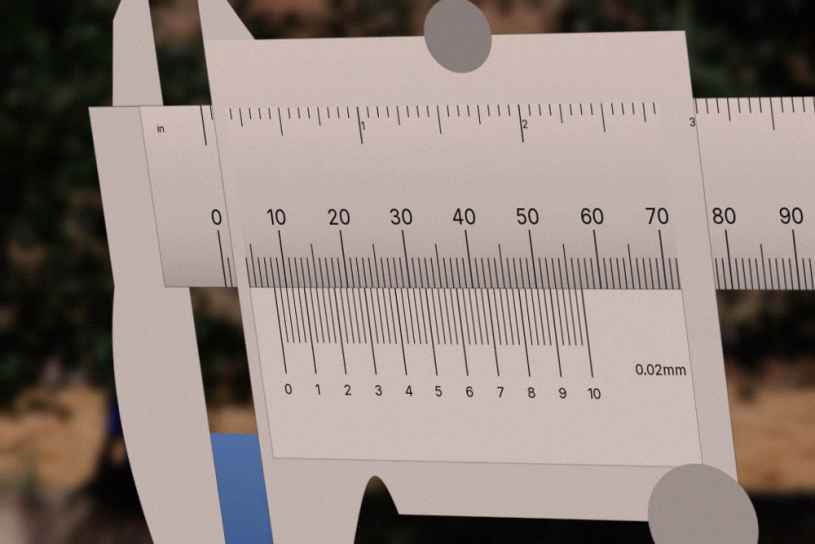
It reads 8.0
